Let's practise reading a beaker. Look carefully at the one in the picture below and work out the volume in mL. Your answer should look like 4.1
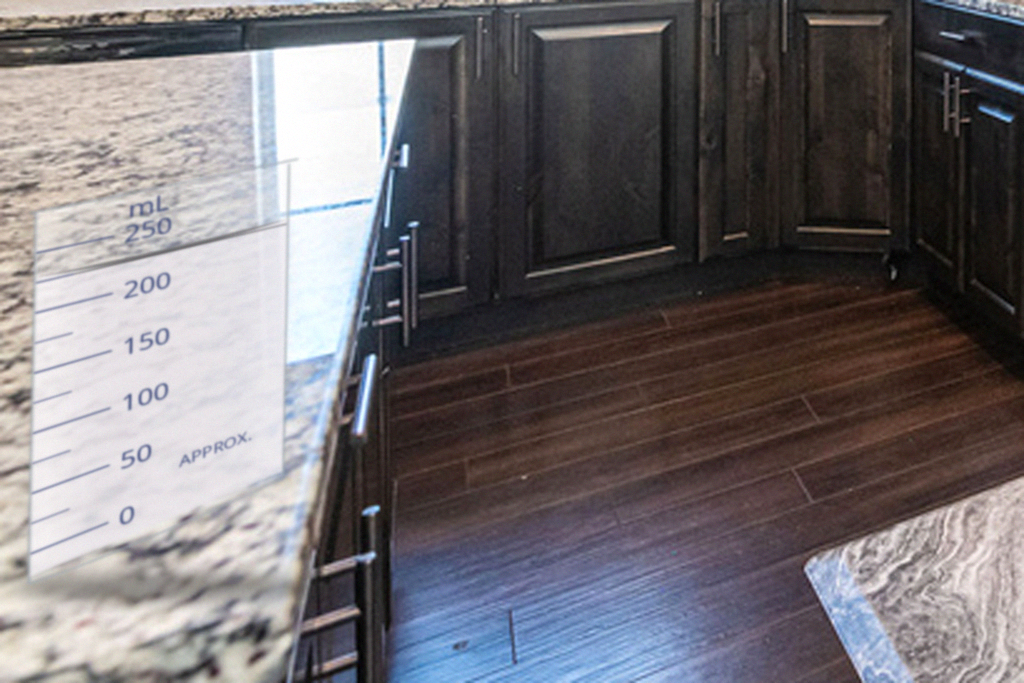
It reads 225
